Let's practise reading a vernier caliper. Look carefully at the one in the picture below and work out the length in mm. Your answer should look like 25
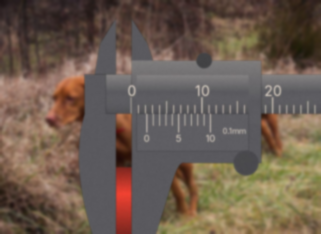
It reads 2.2
